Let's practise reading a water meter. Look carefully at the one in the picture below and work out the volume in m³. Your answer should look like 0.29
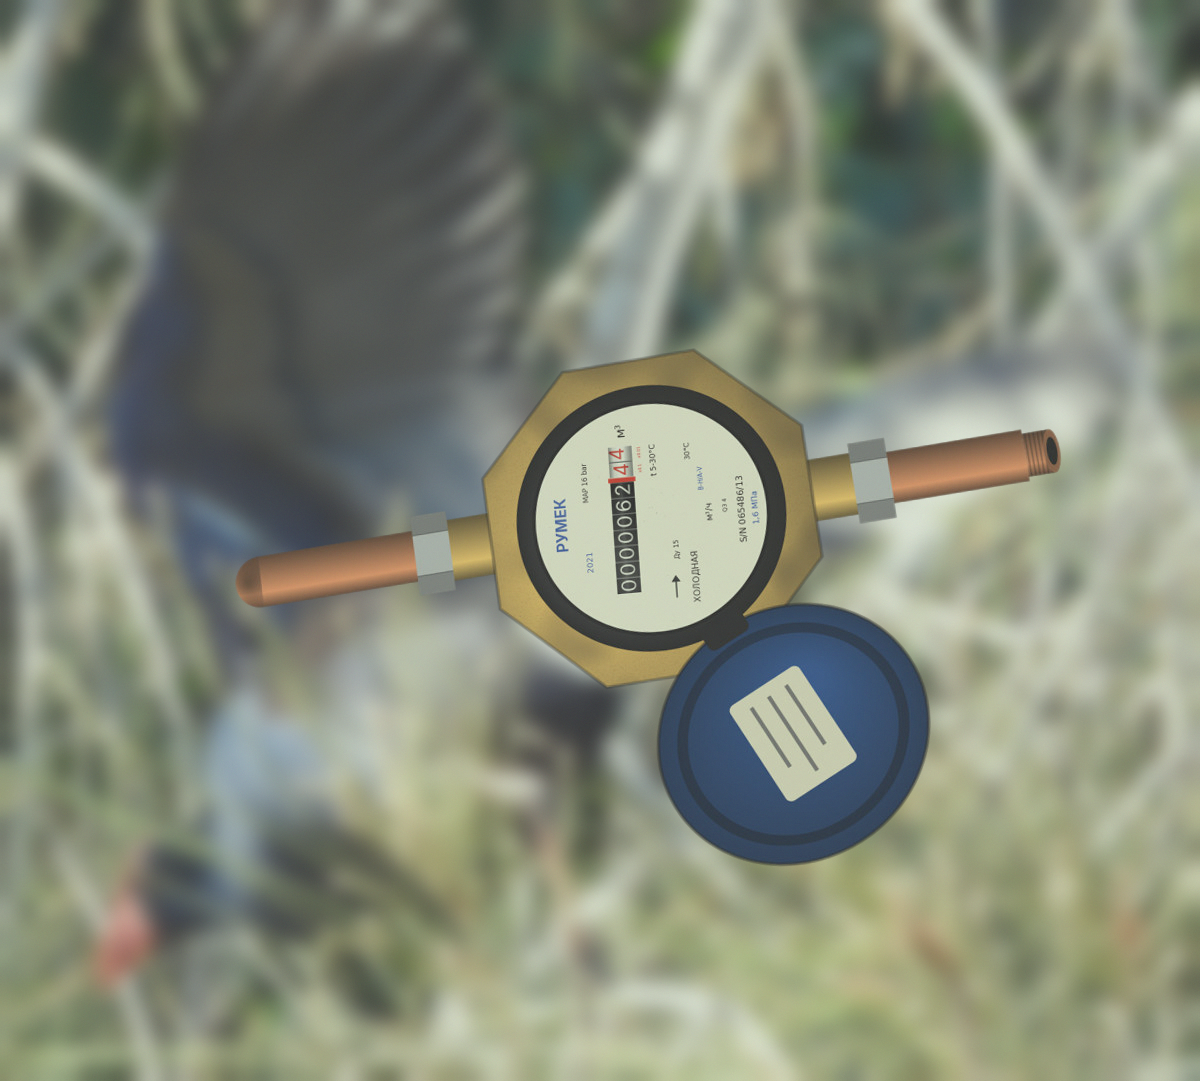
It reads 62.44
